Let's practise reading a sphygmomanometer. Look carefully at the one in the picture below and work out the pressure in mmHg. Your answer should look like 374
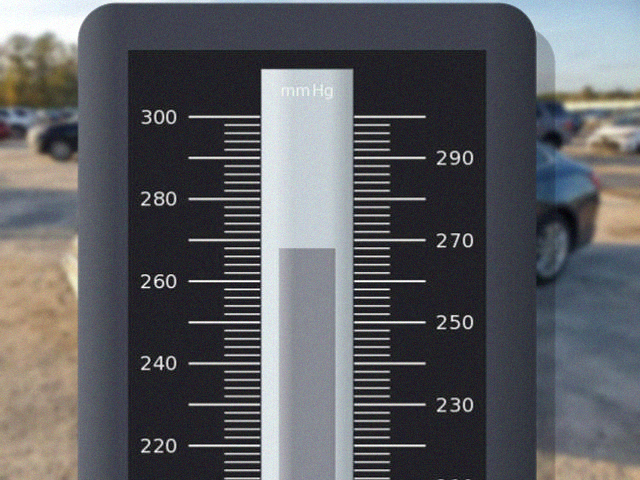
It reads 268
